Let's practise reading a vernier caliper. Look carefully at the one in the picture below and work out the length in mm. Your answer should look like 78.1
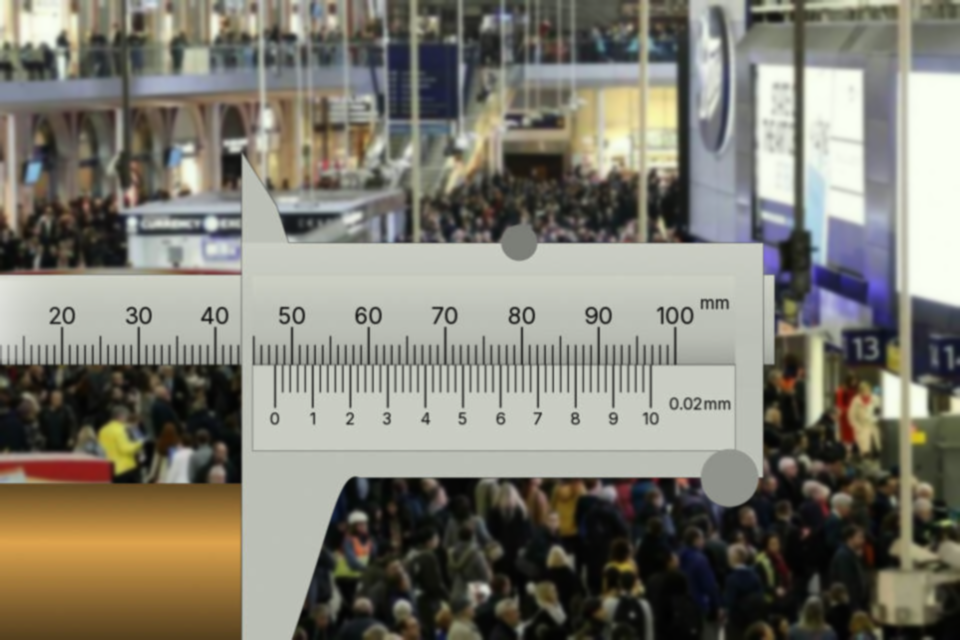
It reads 47.8
